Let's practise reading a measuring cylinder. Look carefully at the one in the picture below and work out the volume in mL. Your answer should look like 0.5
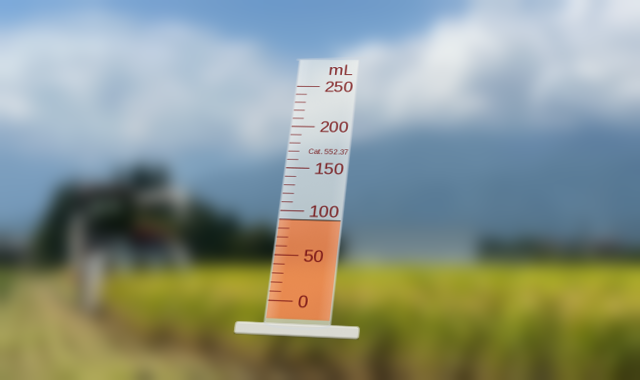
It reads 90
